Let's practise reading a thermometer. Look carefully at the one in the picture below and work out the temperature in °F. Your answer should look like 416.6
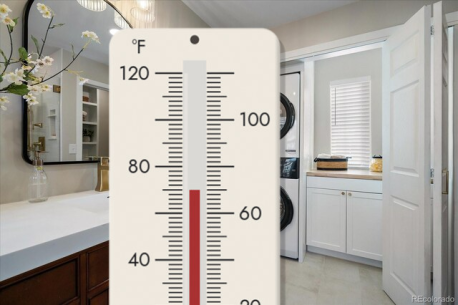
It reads 70
